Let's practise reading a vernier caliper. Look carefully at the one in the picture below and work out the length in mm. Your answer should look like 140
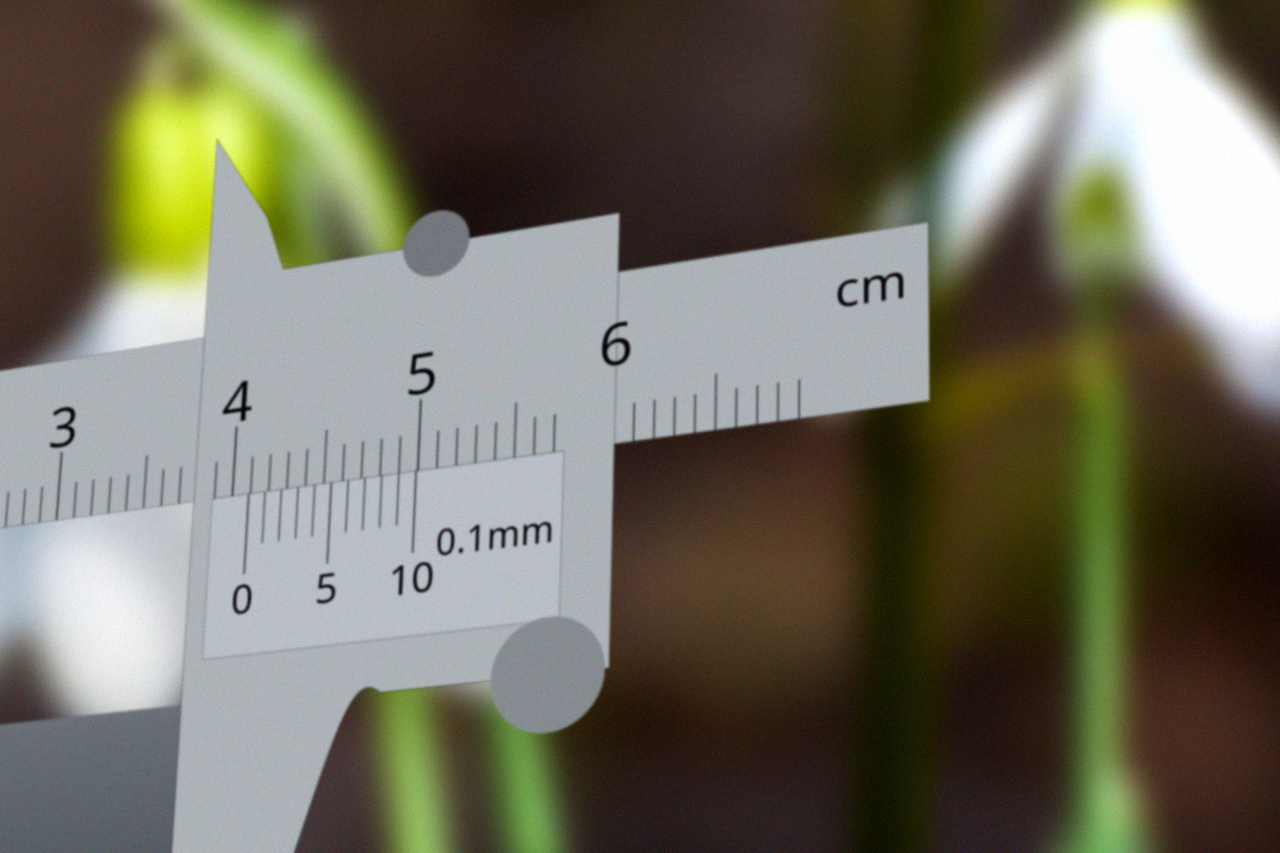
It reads 40.9
